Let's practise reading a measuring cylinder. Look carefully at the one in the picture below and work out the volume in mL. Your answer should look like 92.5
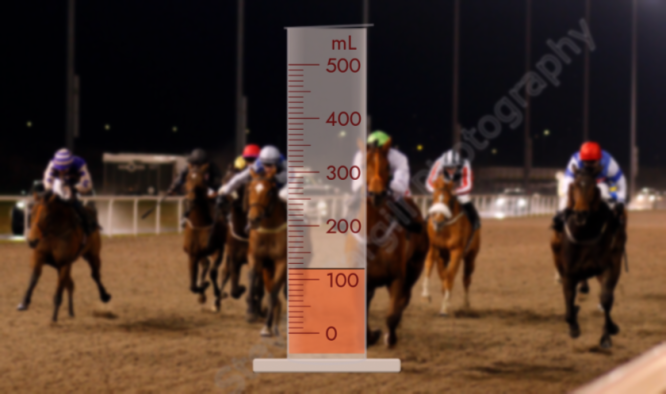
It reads 120
